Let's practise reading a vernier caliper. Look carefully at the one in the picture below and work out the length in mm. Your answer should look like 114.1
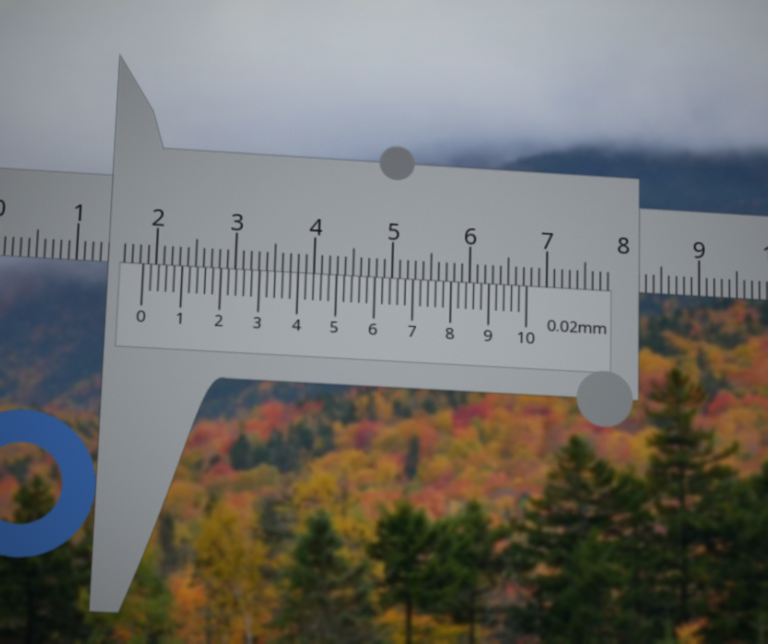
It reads 18.4
